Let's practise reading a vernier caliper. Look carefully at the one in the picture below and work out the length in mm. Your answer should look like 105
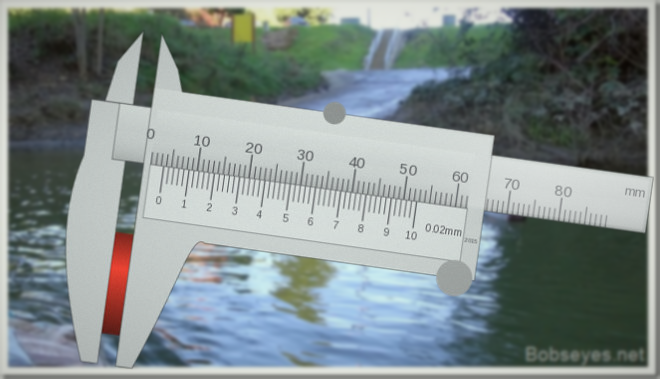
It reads 3.5
